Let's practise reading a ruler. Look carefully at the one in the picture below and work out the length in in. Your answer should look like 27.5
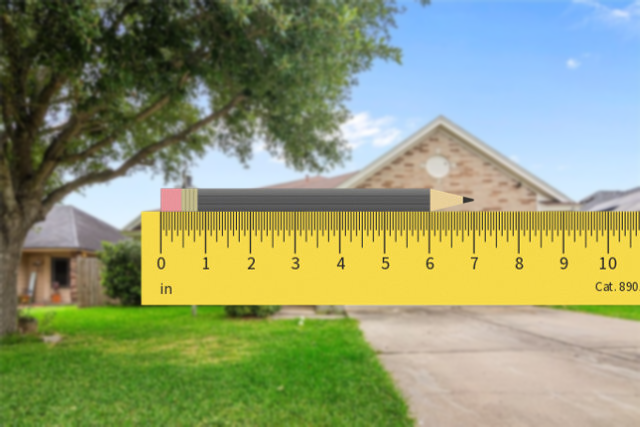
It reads 7
